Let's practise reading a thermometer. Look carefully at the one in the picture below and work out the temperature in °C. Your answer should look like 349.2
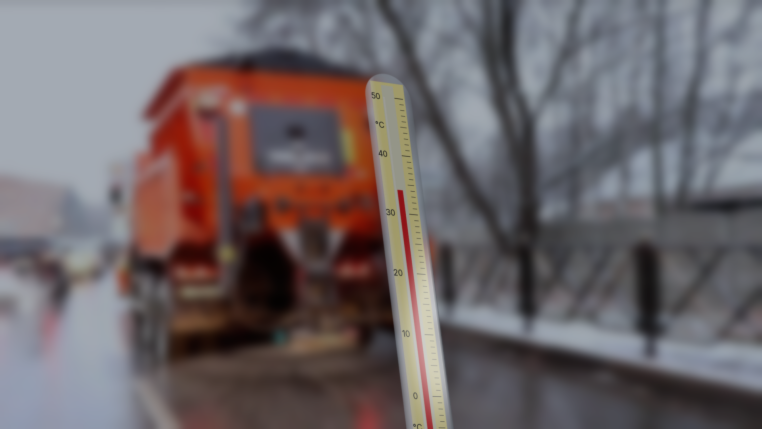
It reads 34
